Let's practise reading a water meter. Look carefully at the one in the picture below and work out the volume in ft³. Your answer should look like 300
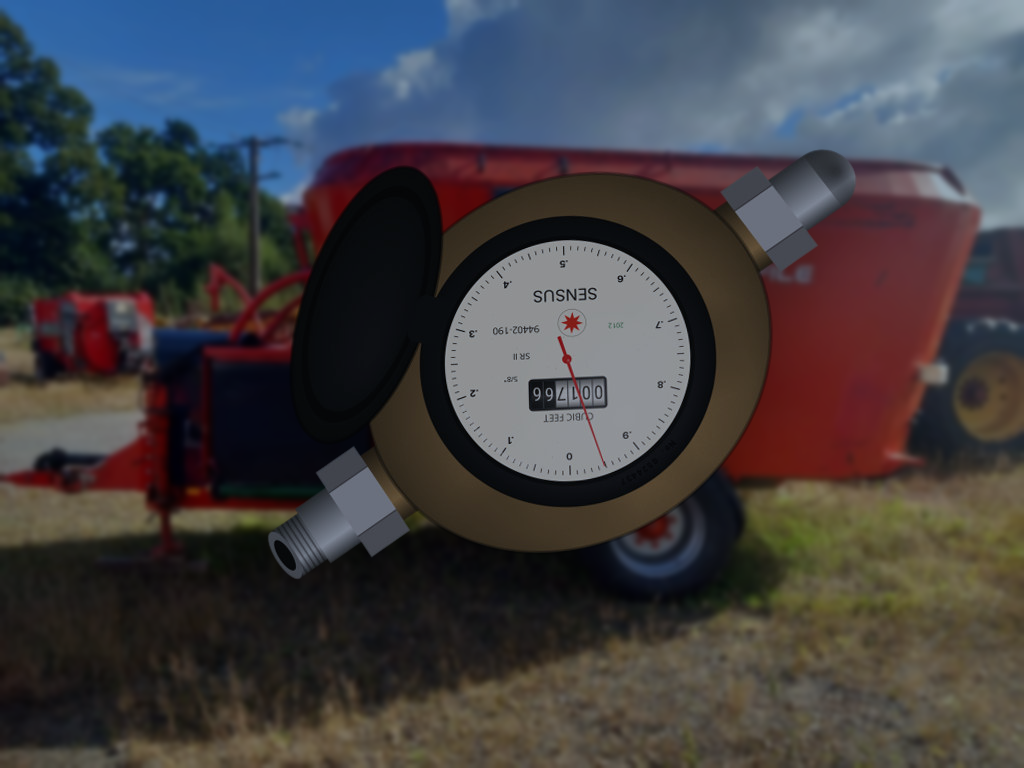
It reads 1765.95
